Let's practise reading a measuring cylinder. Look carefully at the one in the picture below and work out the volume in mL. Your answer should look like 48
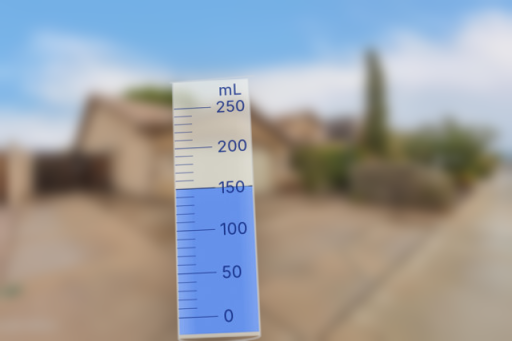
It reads 150
